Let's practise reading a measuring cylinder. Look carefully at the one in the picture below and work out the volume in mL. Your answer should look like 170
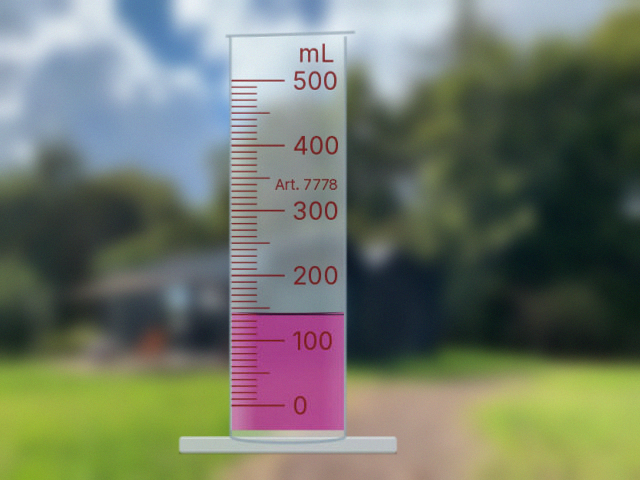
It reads 140
